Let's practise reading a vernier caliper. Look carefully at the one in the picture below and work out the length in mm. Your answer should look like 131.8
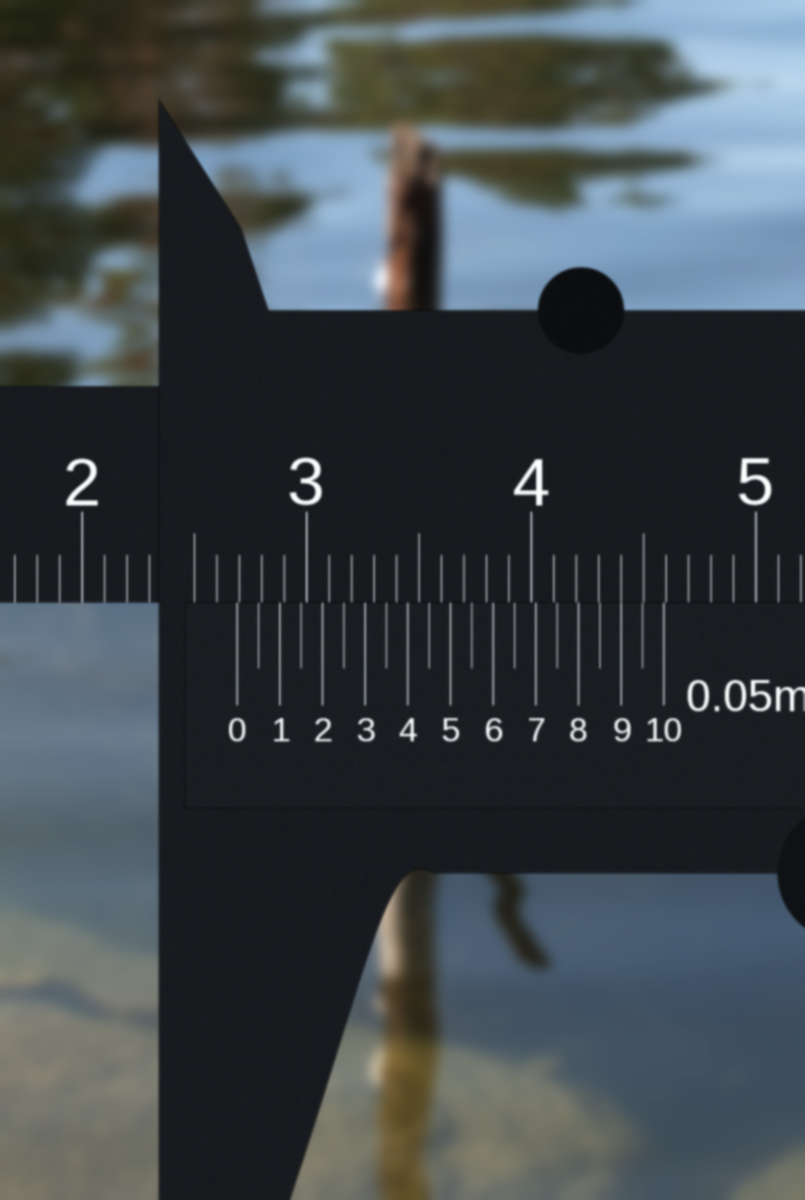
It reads 26.9
